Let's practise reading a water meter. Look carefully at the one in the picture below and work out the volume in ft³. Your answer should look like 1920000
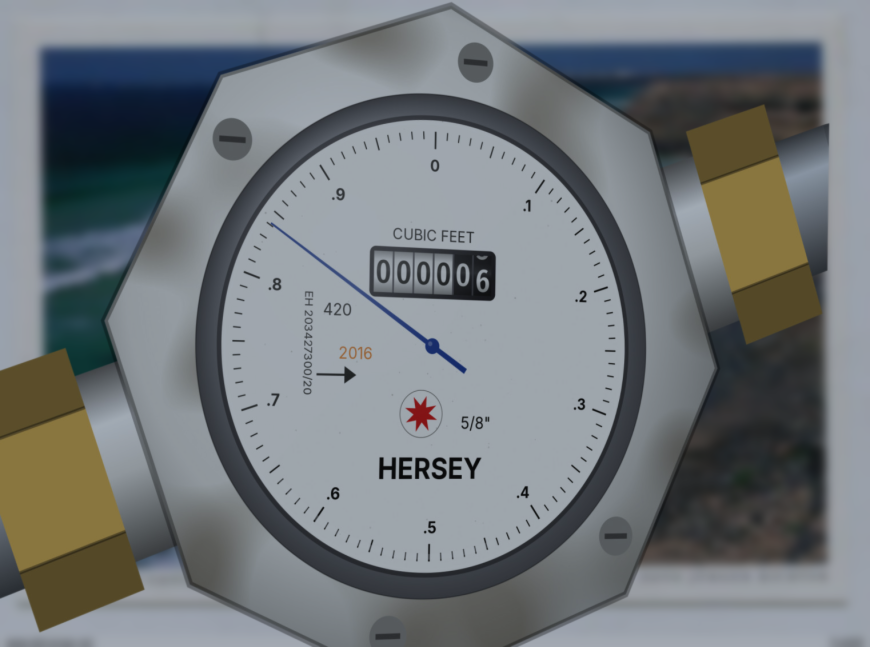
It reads 5.84
